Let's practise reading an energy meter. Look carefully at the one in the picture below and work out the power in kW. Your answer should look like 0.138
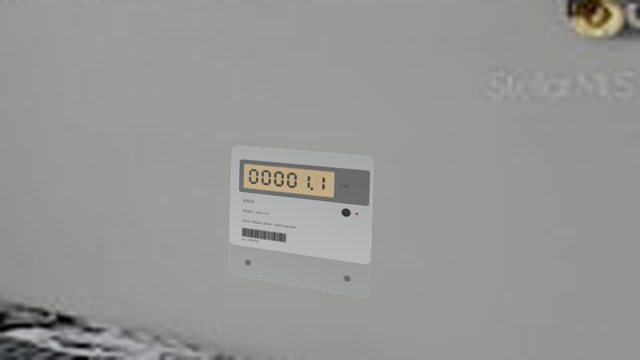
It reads 1.1
